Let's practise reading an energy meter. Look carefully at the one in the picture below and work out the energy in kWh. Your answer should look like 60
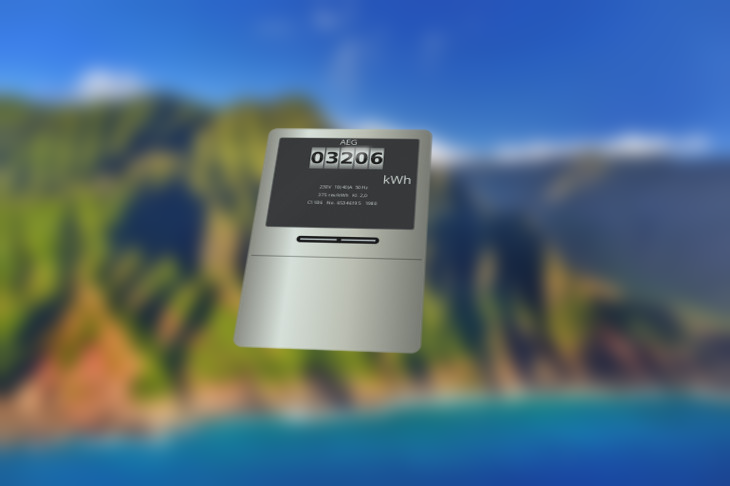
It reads 3206
